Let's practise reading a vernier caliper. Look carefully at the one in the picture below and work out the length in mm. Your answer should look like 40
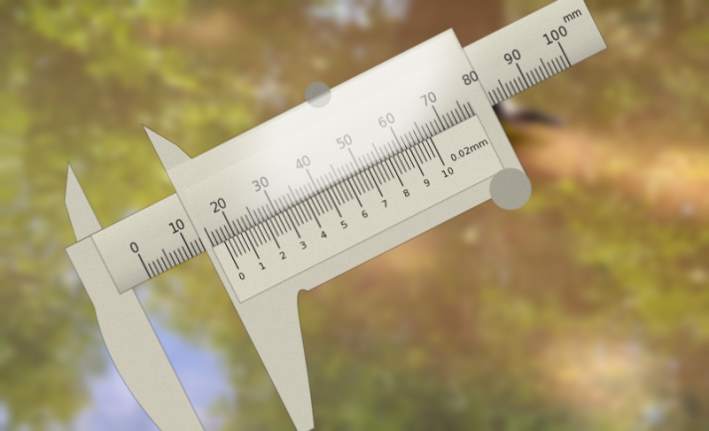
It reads 17.5
